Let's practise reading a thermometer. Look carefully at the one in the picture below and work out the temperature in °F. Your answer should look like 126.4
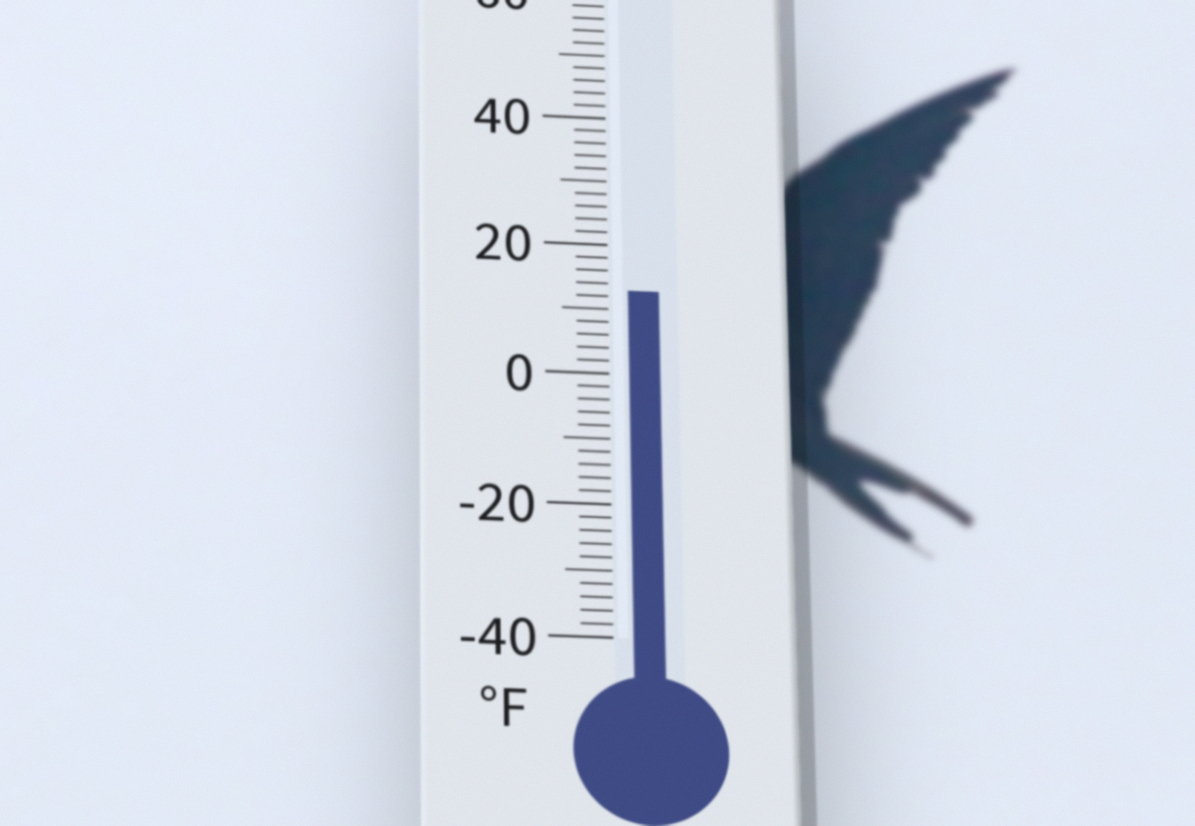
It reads 13
